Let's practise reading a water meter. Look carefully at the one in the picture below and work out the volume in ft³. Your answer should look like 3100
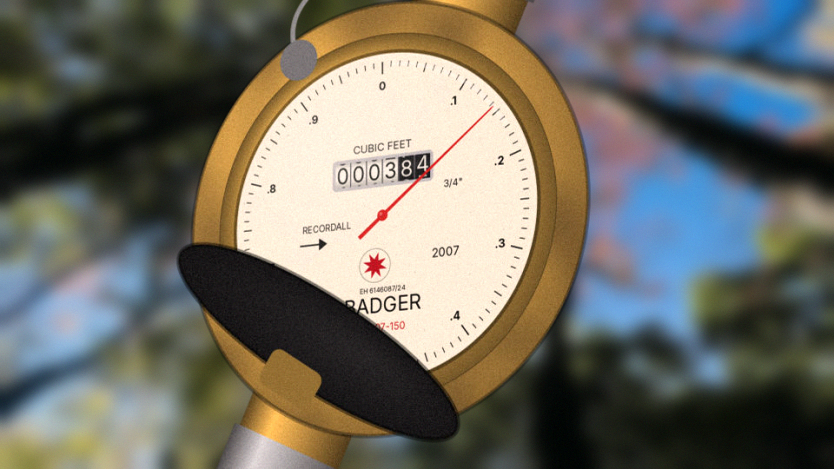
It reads 384.14
